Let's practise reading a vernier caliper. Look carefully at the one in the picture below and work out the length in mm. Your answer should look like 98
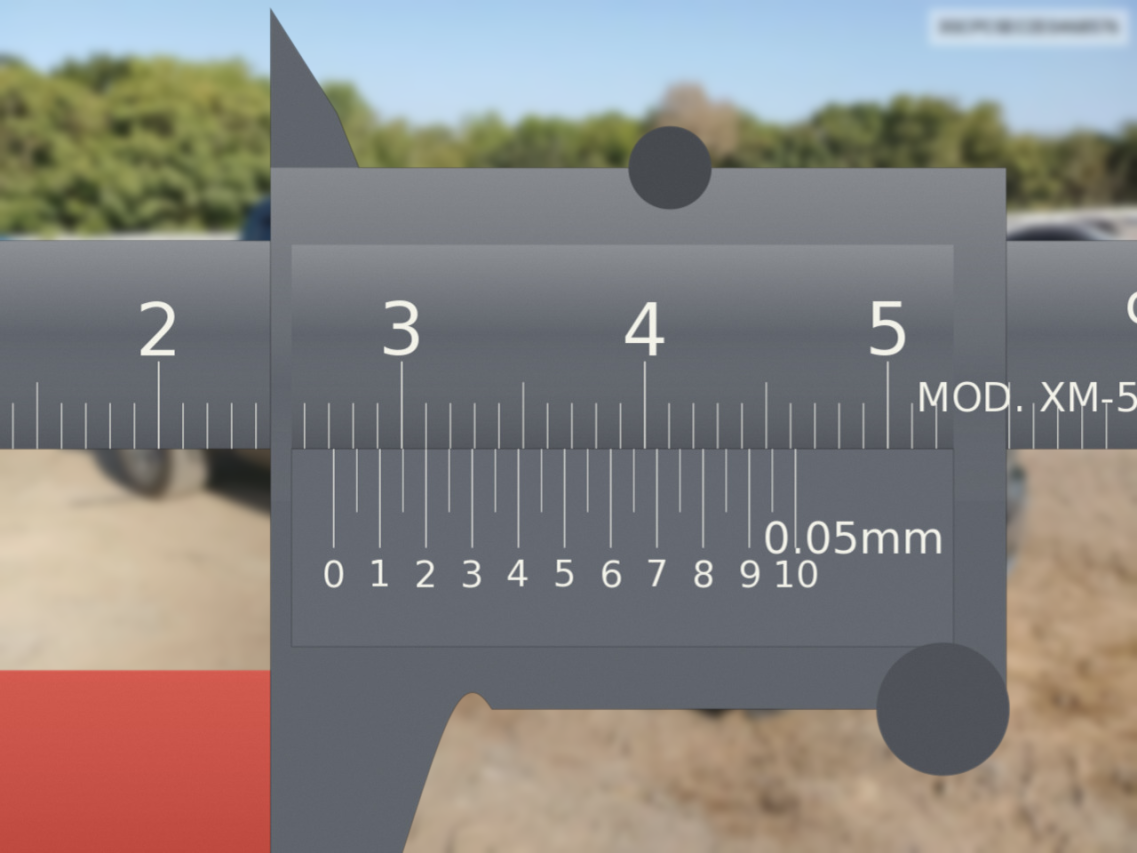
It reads 27.20
